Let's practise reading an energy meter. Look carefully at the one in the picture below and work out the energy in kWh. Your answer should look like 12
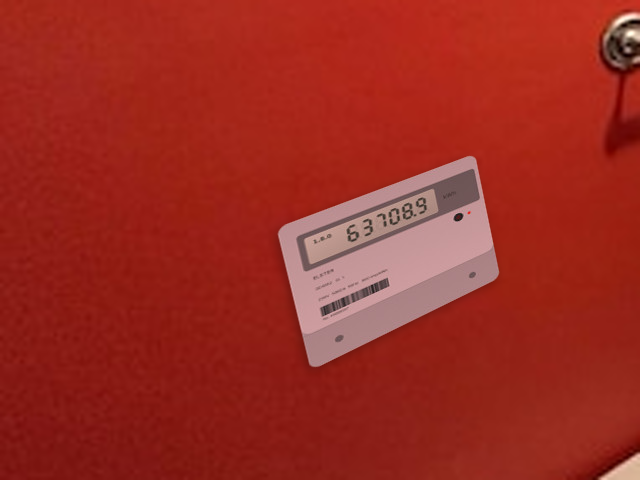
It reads 63708.9
